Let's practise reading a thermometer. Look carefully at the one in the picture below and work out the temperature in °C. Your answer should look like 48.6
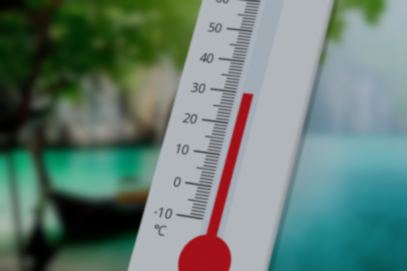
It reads 30
